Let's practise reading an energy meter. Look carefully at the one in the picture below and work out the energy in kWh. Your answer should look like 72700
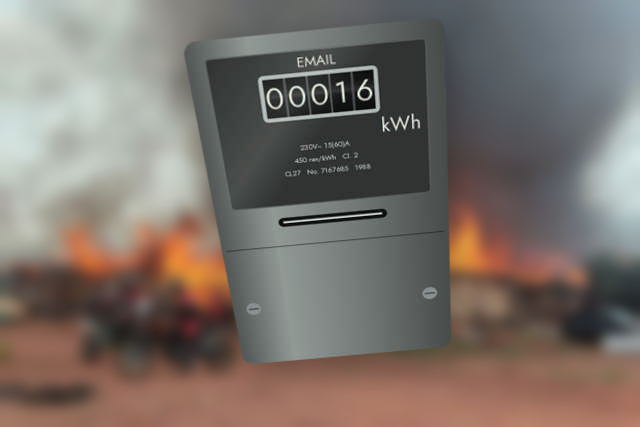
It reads 16
